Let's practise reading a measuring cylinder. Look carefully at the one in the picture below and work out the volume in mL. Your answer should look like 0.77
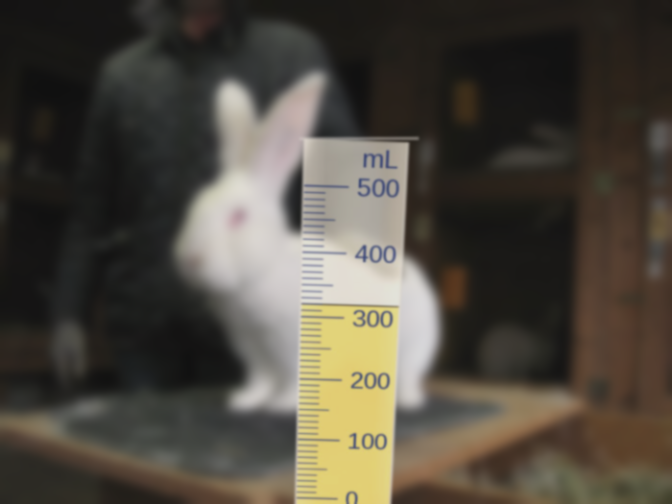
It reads 320
